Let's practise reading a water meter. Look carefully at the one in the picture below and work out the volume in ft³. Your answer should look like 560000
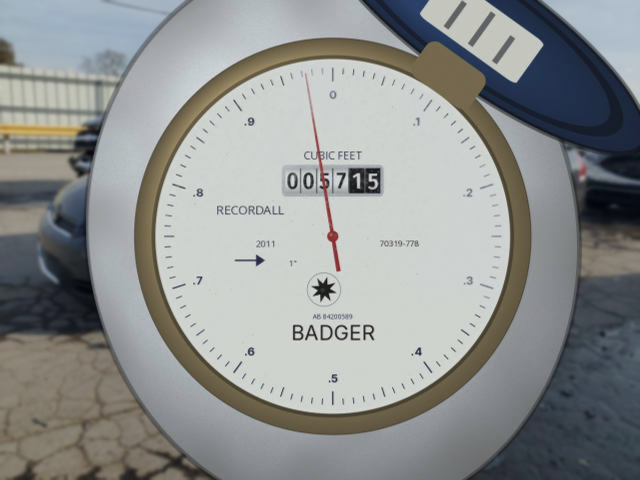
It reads 5714.97
